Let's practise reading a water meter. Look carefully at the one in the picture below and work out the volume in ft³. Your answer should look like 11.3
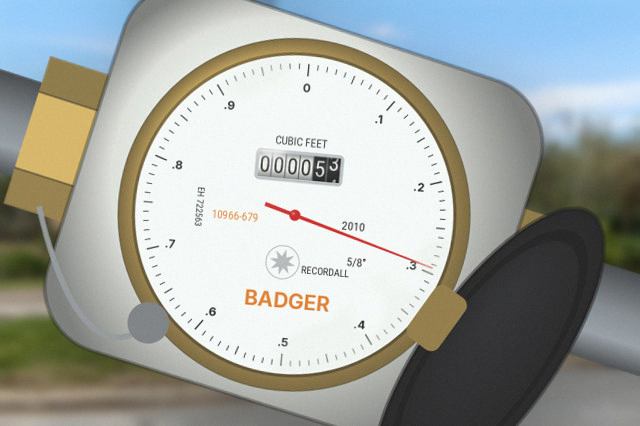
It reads 53.29
